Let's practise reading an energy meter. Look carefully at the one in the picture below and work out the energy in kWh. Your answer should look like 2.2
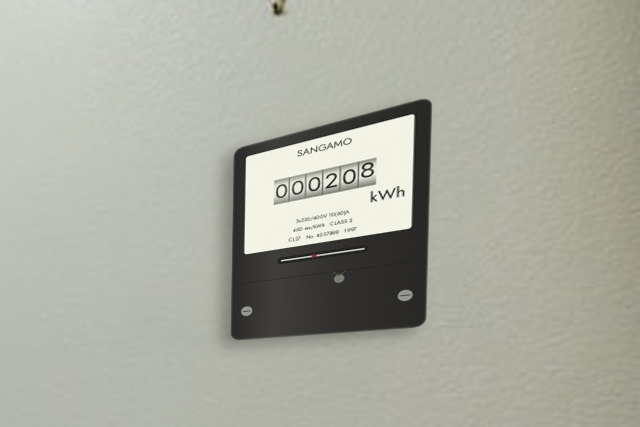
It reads 208
